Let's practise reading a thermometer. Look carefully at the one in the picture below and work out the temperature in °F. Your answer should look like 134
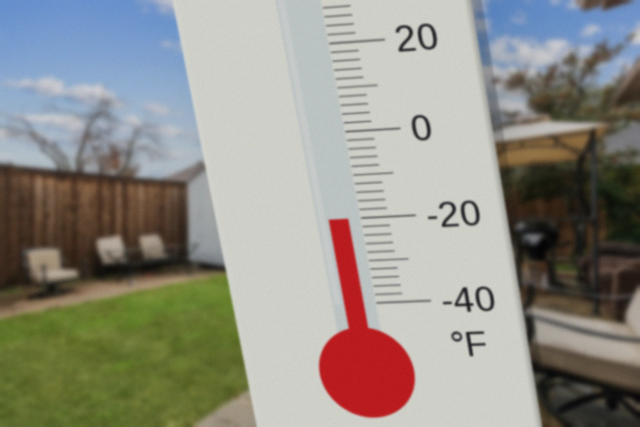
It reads -20
